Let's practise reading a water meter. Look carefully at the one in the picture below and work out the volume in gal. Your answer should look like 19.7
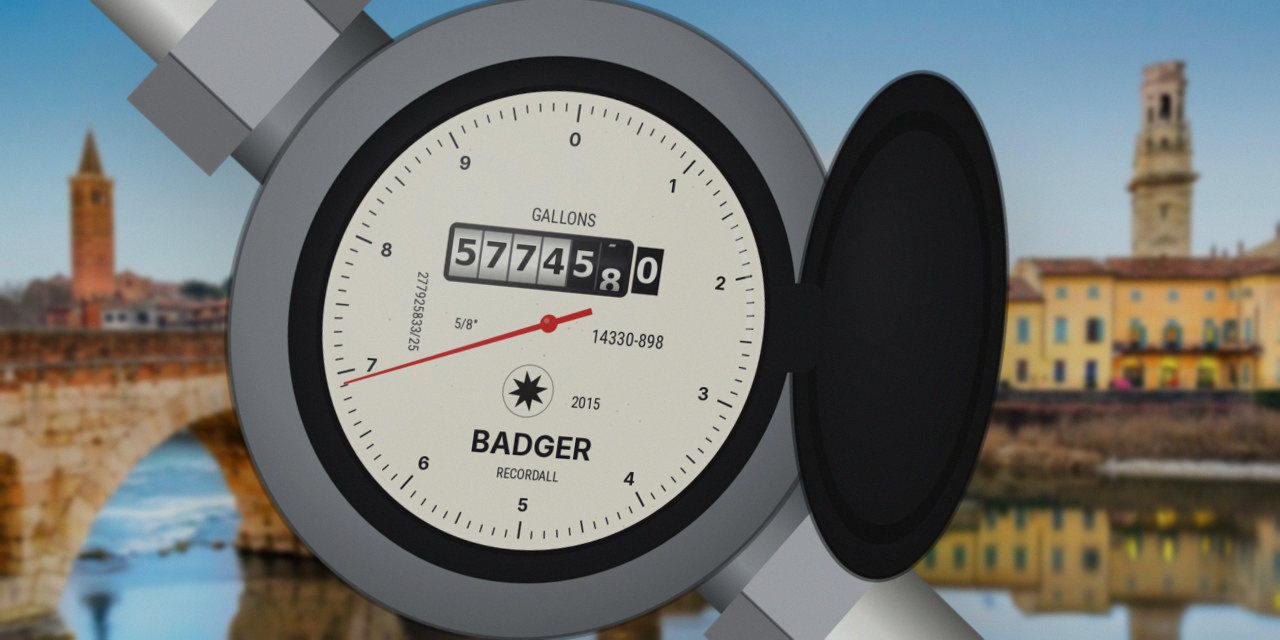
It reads 5774576.9
